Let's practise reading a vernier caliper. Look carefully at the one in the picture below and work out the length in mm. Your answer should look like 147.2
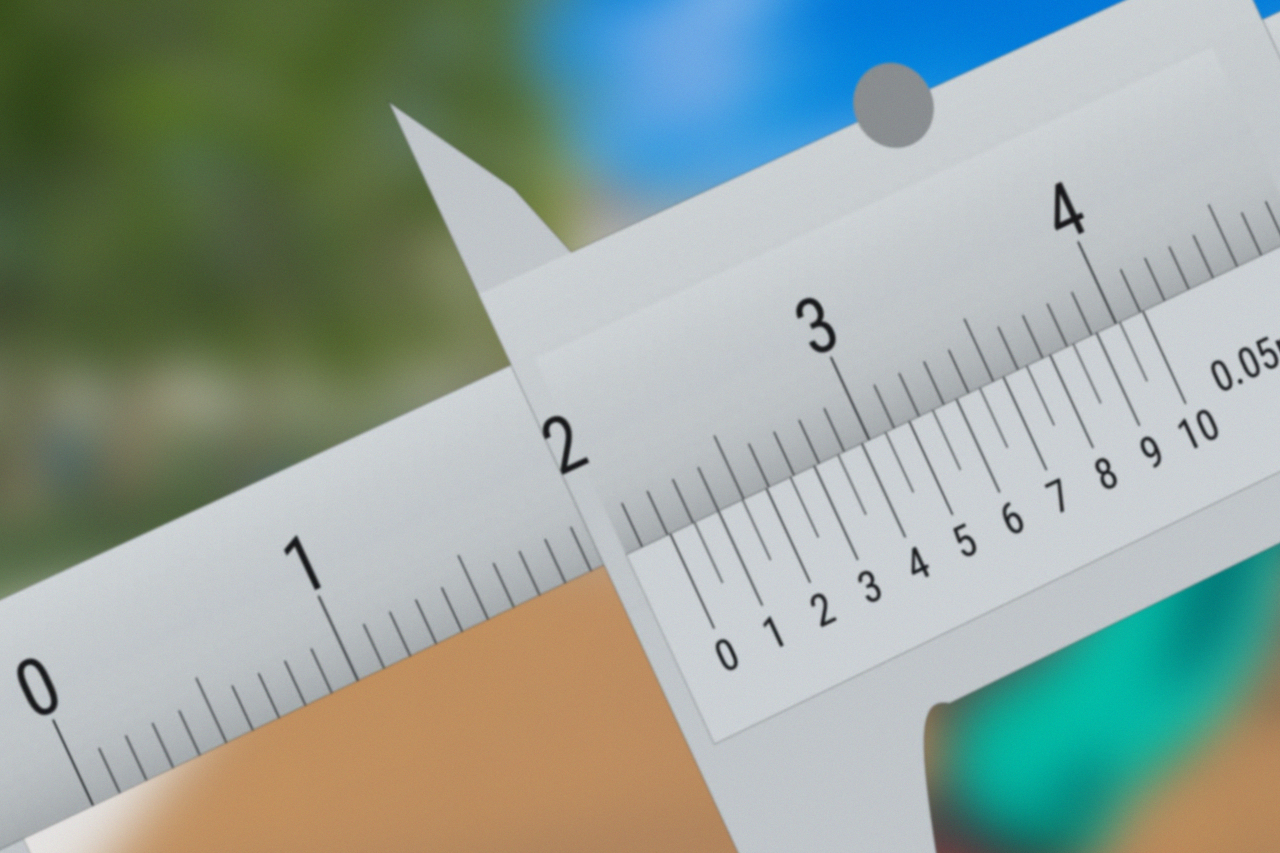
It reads 22.1
